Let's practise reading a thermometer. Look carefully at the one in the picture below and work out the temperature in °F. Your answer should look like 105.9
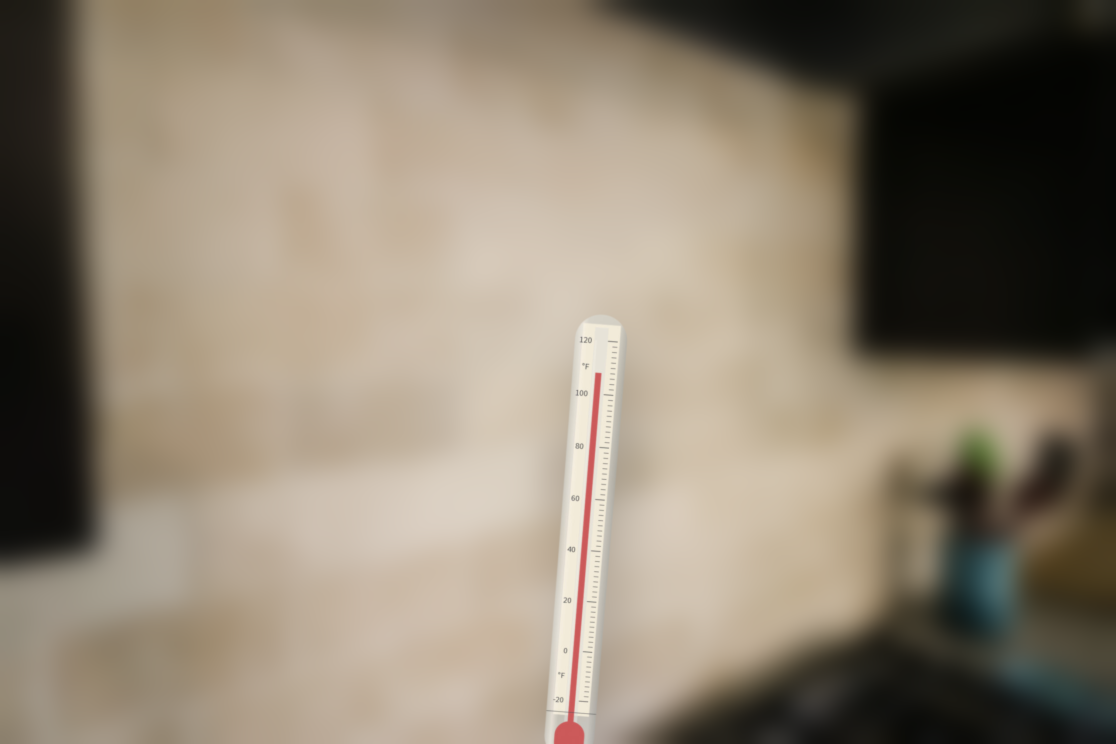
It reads 108
